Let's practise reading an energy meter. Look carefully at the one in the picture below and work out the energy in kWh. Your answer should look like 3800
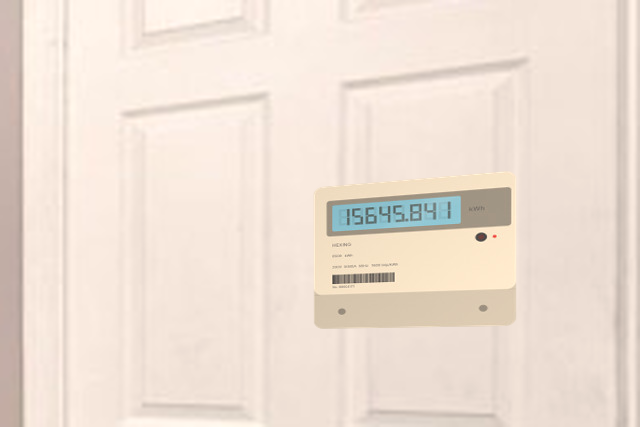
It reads 15645.841
